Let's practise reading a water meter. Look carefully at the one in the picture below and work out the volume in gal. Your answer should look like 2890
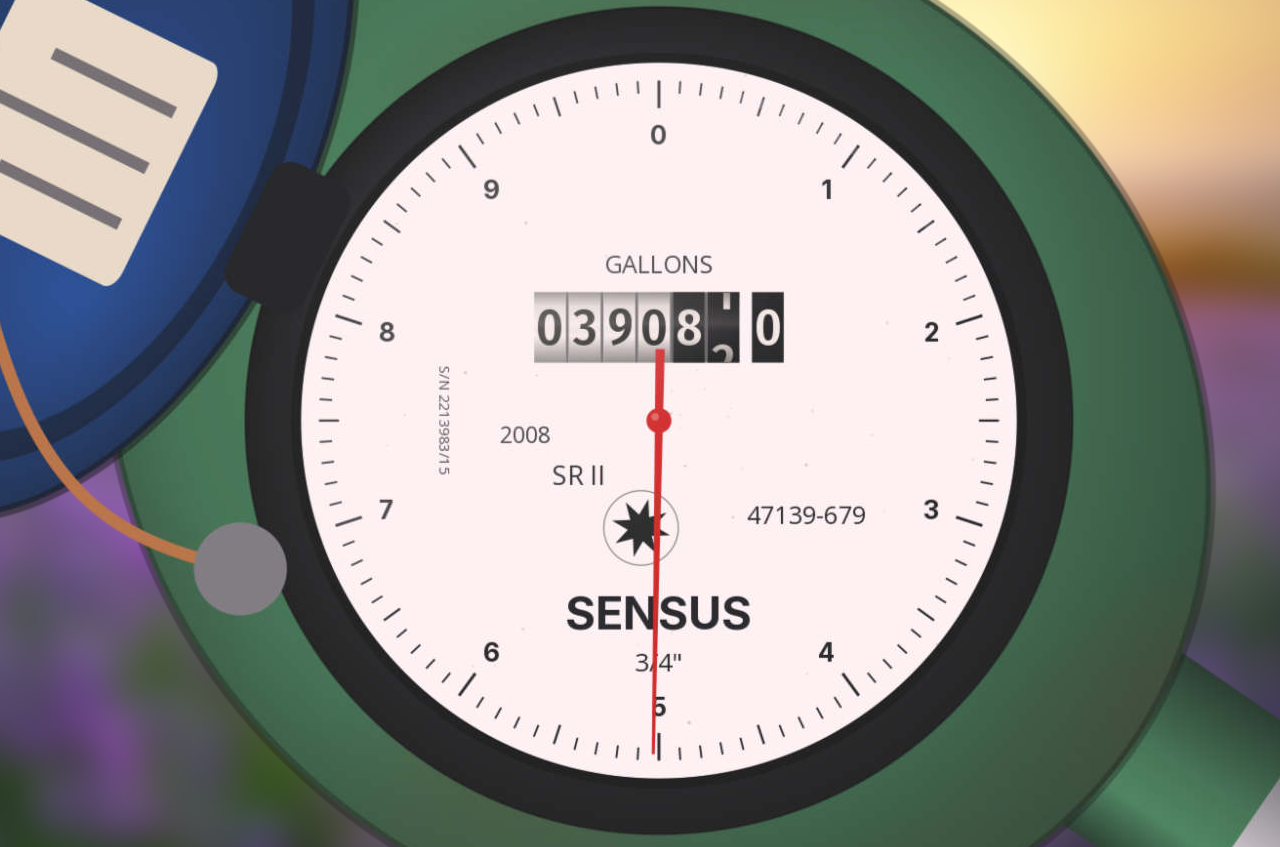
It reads 390815.0
